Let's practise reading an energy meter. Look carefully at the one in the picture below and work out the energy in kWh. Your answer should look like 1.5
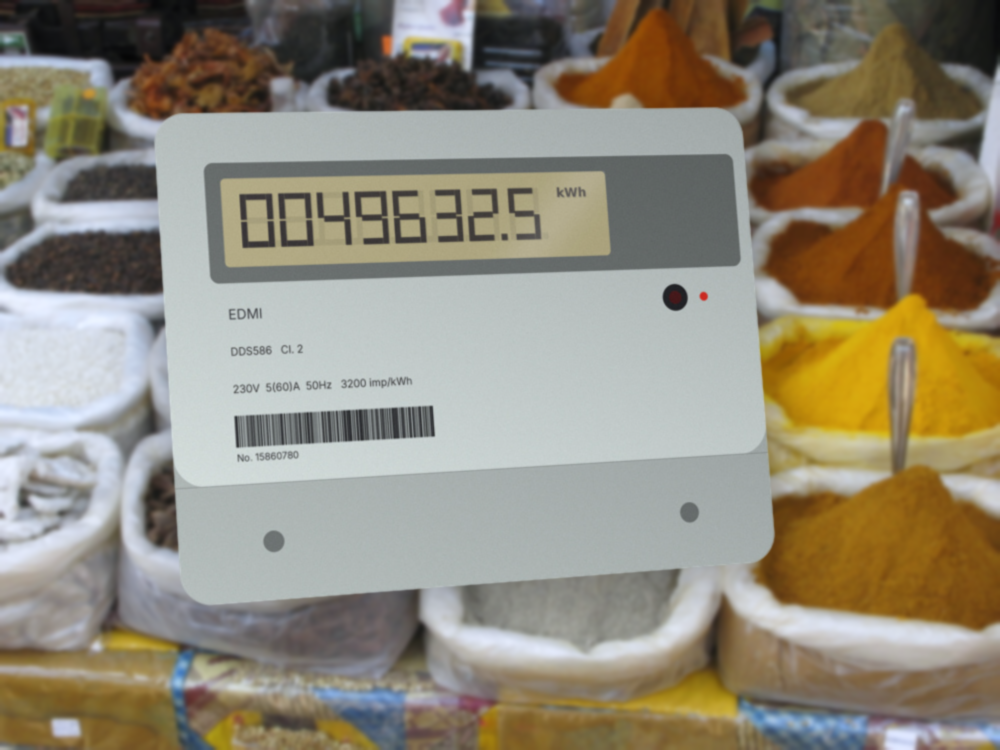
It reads 49632.5
